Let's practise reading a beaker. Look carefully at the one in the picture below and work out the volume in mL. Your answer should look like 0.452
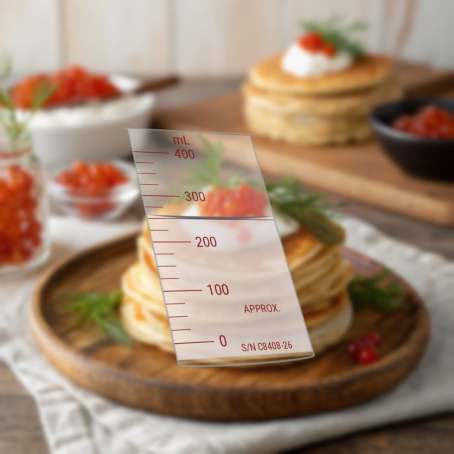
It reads 250
